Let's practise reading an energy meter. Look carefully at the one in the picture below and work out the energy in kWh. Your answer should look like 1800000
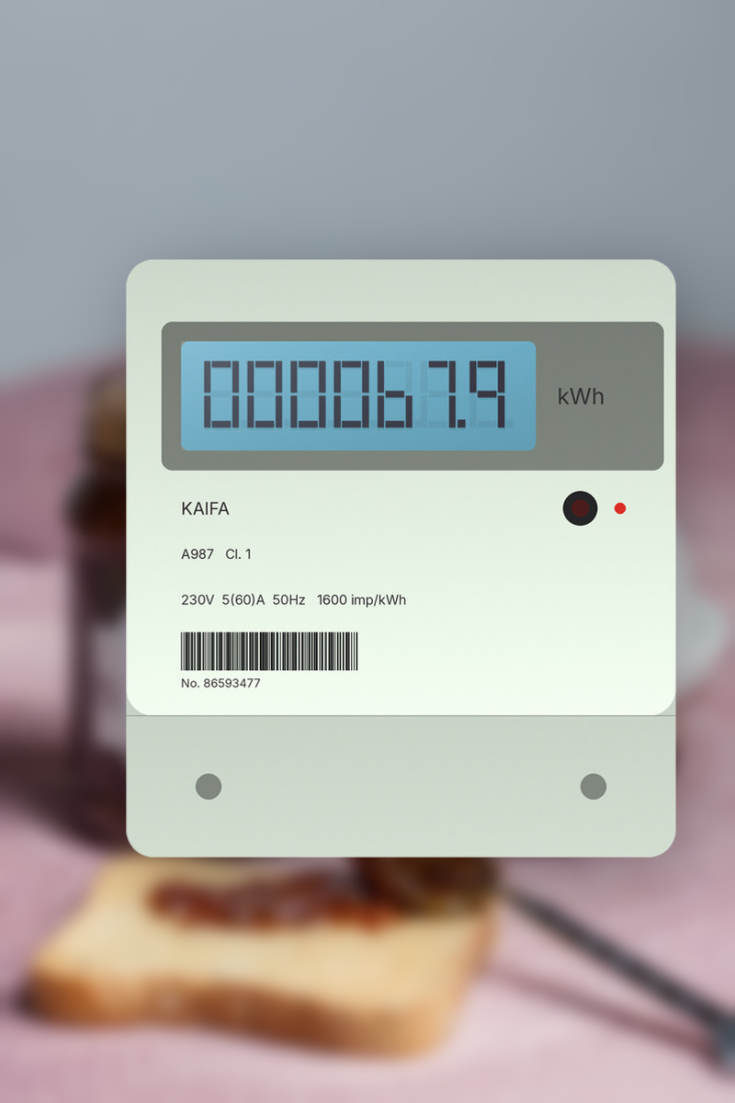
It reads 67.9
